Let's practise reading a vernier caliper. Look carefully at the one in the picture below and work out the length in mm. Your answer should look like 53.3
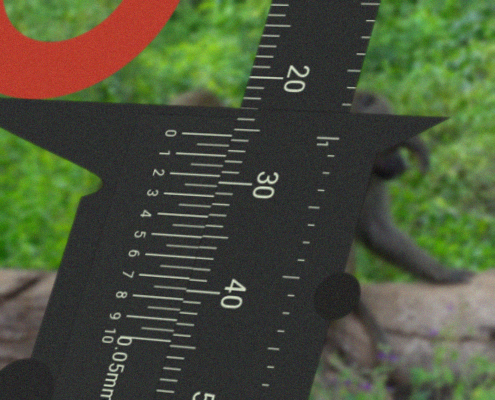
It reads 25.6
